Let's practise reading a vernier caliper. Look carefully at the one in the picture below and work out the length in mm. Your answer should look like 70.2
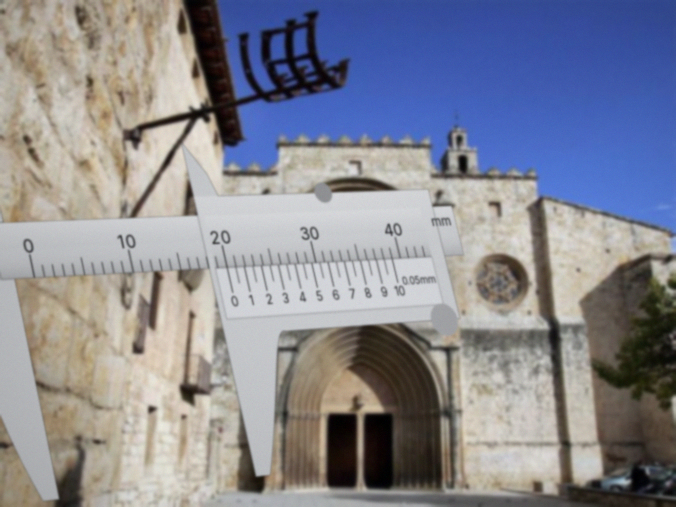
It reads 20.0
